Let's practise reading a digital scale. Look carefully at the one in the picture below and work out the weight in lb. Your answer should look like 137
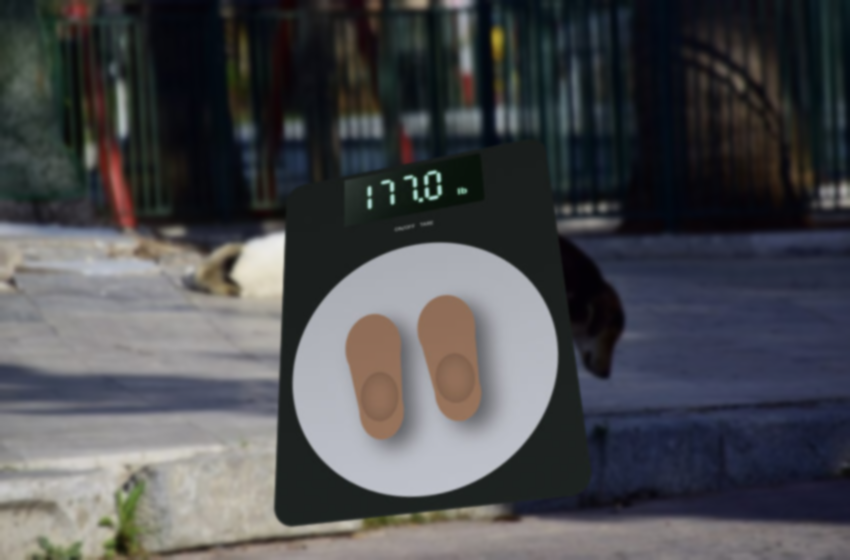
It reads 177.0
